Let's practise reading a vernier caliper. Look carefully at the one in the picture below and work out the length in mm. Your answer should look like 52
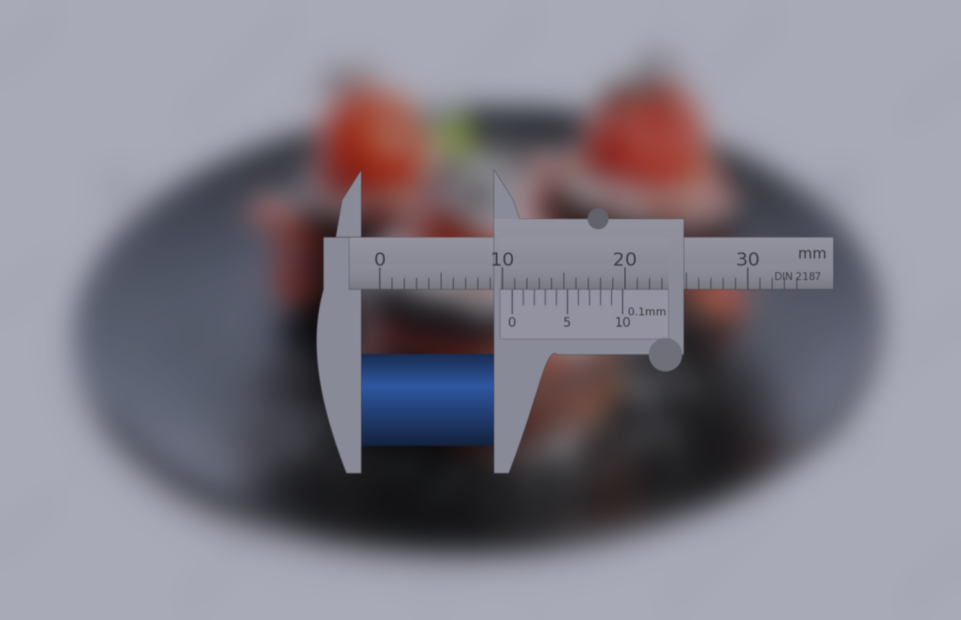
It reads 10.8
